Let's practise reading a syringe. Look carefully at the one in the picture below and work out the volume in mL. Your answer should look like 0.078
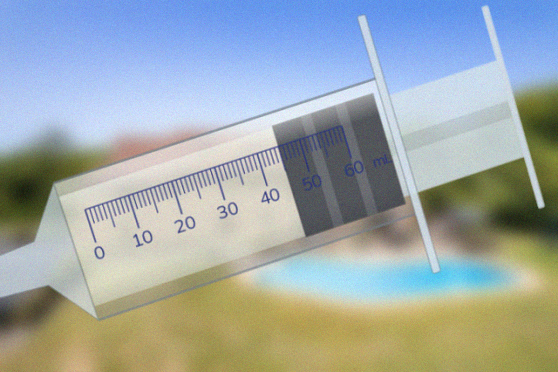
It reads 45
